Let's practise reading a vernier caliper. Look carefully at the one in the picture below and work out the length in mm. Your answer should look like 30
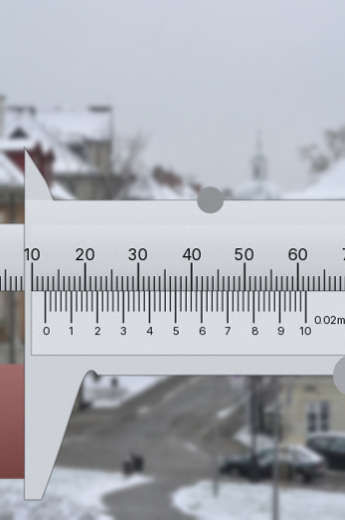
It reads 12.5
